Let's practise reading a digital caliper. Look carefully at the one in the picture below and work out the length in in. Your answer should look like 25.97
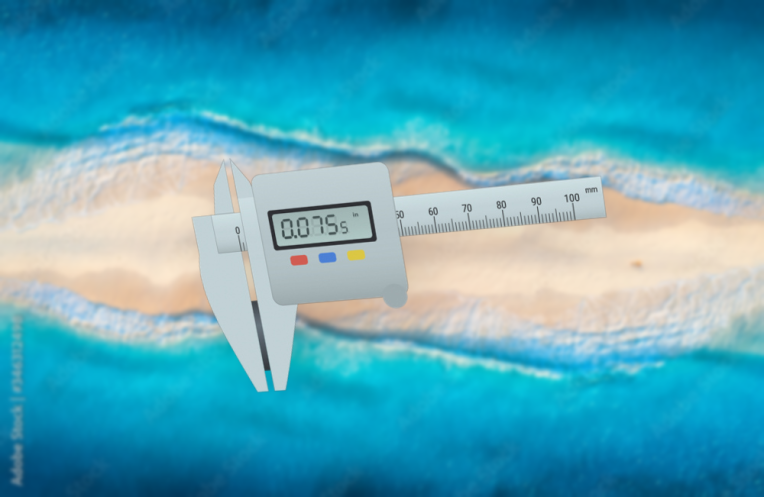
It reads 0.0755
